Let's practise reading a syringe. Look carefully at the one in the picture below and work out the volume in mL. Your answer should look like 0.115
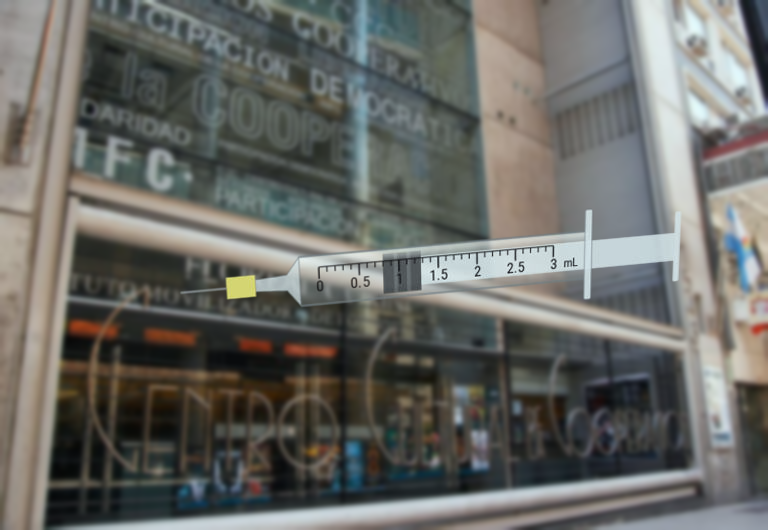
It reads 0.8
